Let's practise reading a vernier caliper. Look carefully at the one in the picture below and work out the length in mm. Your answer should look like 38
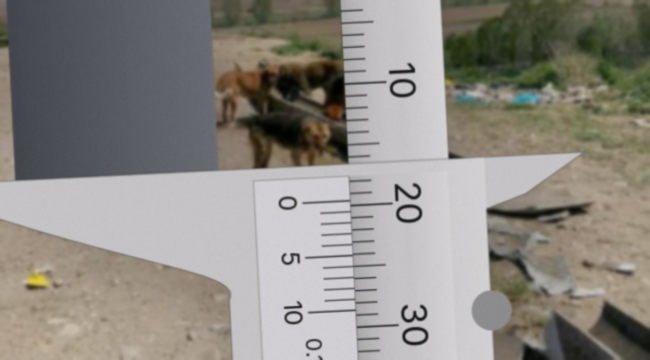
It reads 19.6
